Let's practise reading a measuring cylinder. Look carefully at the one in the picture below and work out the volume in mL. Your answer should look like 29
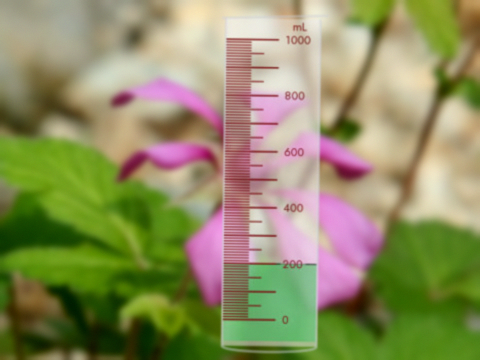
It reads 200
